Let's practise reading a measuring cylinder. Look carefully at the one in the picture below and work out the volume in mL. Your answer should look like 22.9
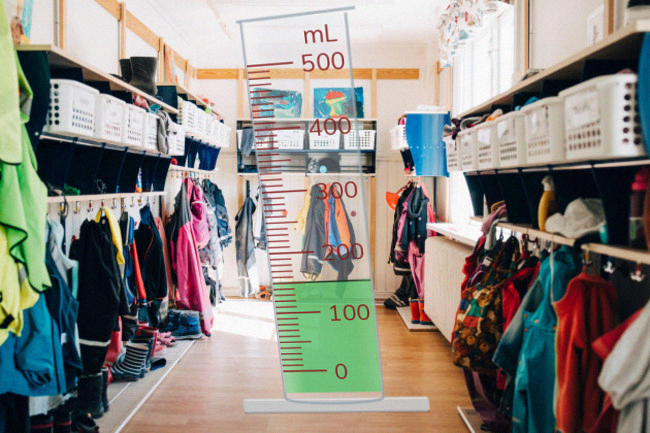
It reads 150
